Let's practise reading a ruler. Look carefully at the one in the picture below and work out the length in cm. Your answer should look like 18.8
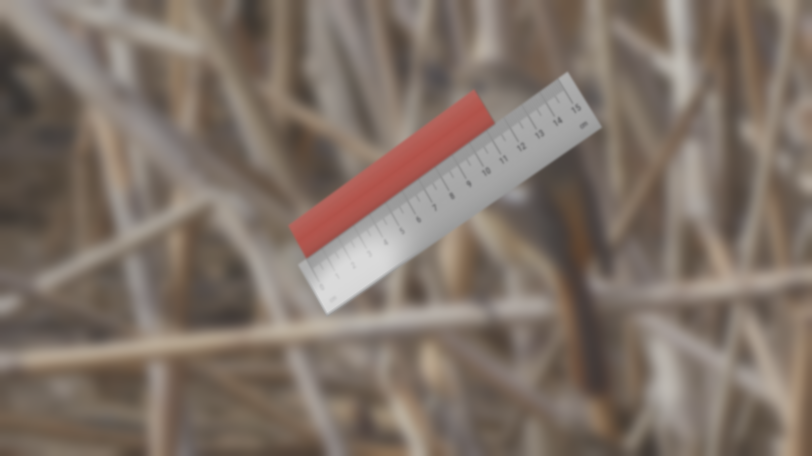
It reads 11.5
